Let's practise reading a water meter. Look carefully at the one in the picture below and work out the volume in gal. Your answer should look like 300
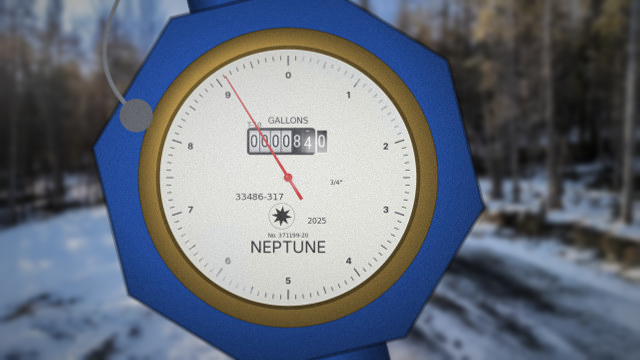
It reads 839.1
